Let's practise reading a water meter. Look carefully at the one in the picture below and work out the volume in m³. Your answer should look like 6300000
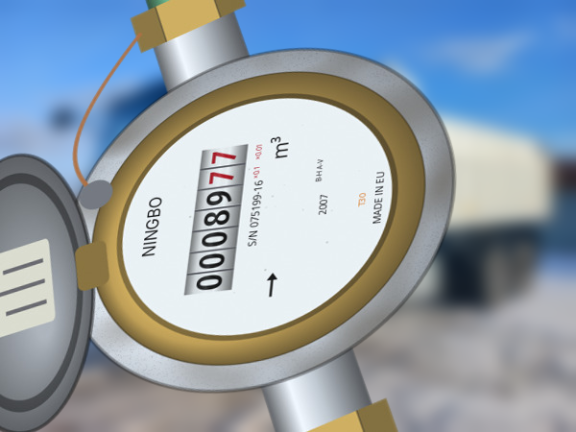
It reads 89.77
